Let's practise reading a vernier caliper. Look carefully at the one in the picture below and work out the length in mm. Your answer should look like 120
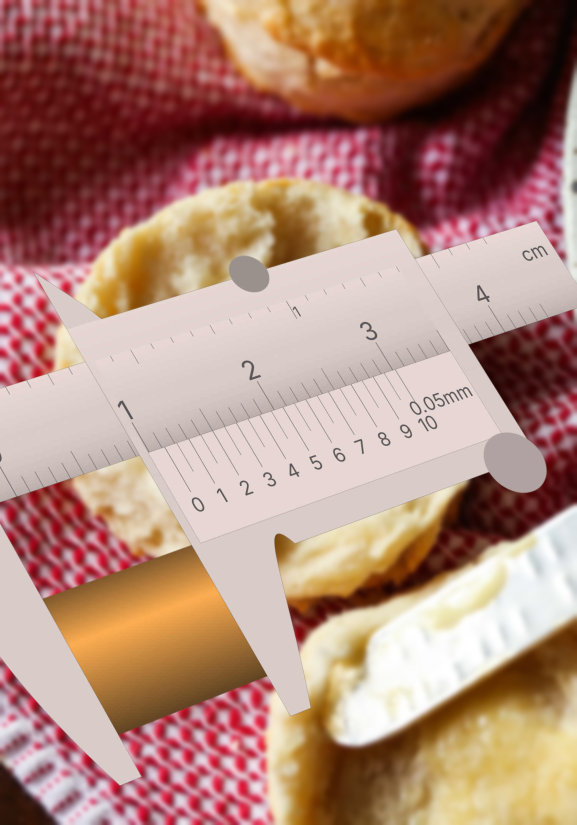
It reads 11.2
